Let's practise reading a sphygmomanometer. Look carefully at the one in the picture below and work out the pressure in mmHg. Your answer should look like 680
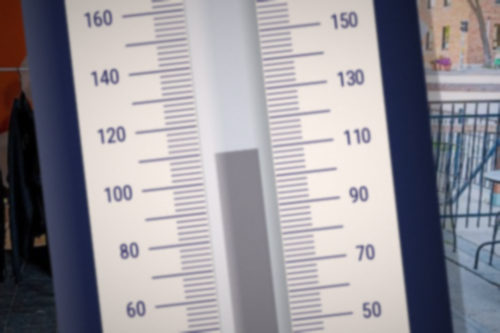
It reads 110
